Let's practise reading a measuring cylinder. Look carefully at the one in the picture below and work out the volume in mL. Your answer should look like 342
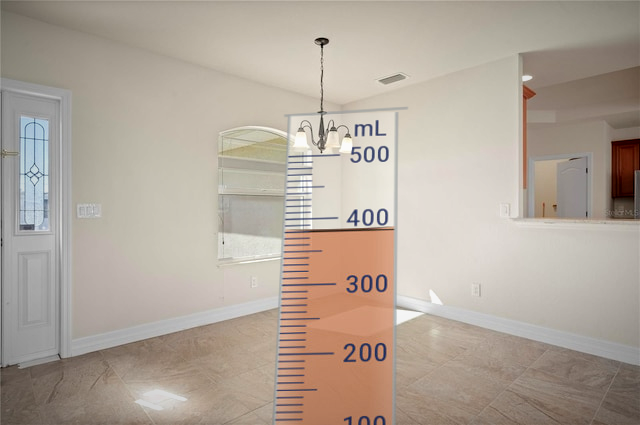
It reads 380
